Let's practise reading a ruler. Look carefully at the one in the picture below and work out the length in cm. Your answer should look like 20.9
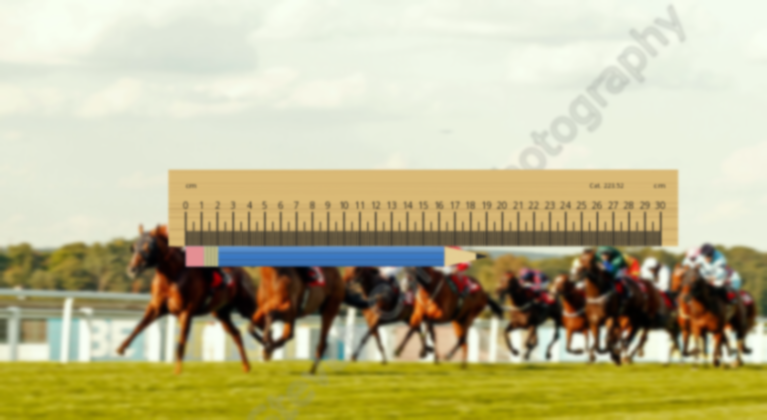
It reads 19
